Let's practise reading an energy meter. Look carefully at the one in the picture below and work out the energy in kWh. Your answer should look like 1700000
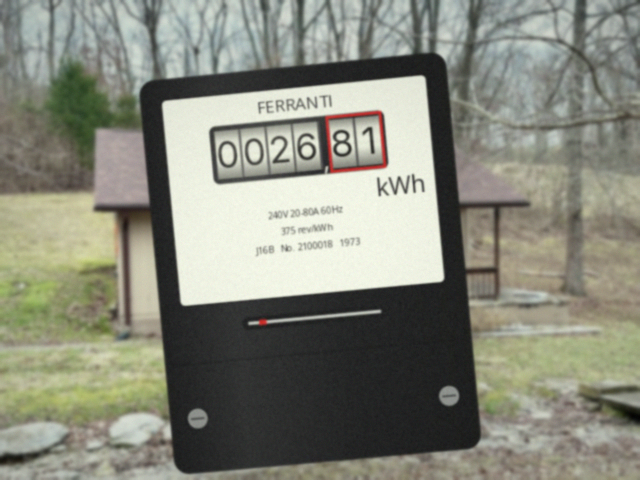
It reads 26.81
